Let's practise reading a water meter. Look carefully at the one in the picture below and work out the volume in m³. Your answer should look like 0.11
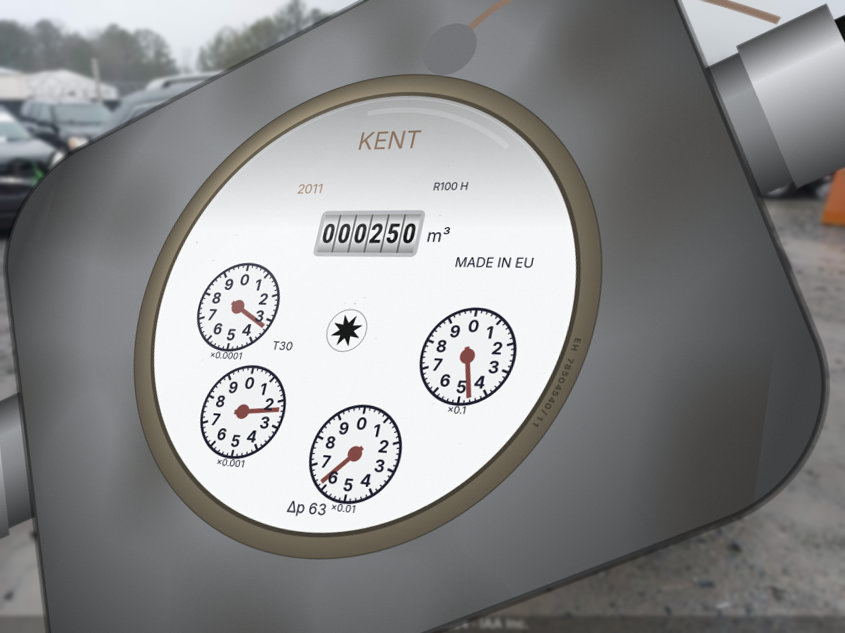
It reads 250.4623
